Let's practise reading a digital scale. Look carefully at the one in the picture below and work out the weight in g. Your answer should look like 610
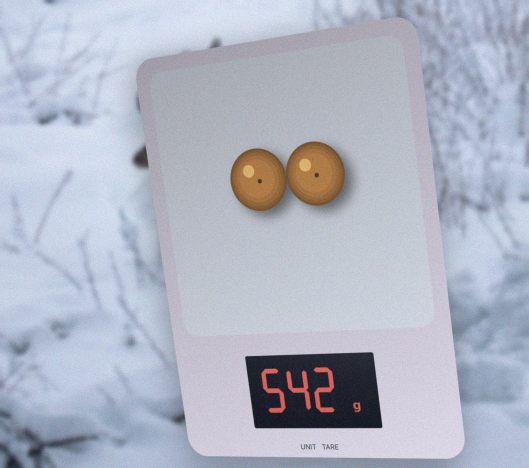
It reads 542
